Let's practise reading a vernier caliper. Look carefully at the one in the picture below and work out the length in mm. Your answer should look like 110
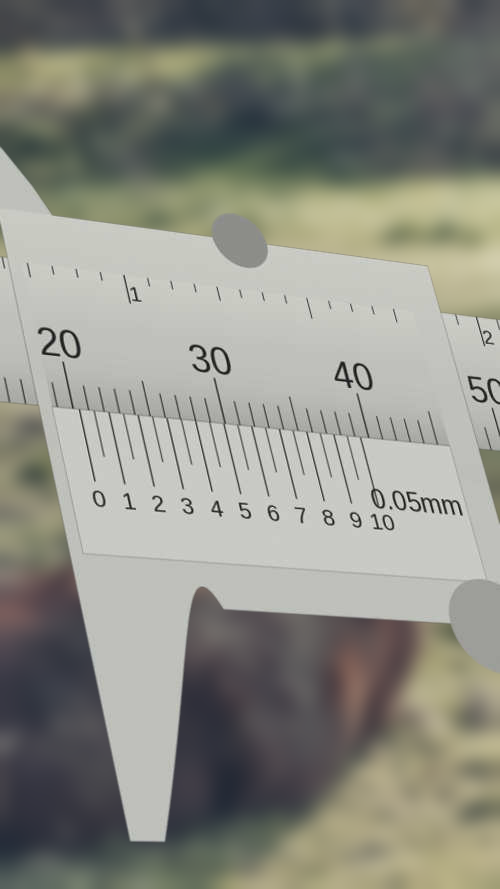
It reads 20.4
